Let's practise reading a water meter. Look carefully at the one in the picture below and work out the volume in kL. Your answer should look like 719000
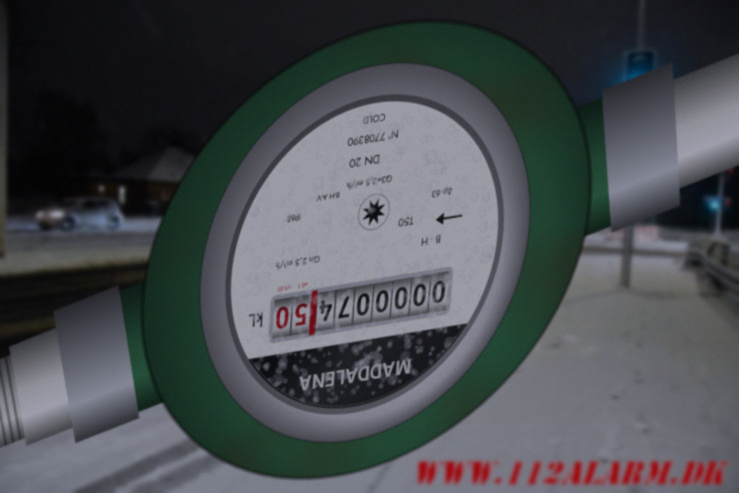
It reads 74.50
